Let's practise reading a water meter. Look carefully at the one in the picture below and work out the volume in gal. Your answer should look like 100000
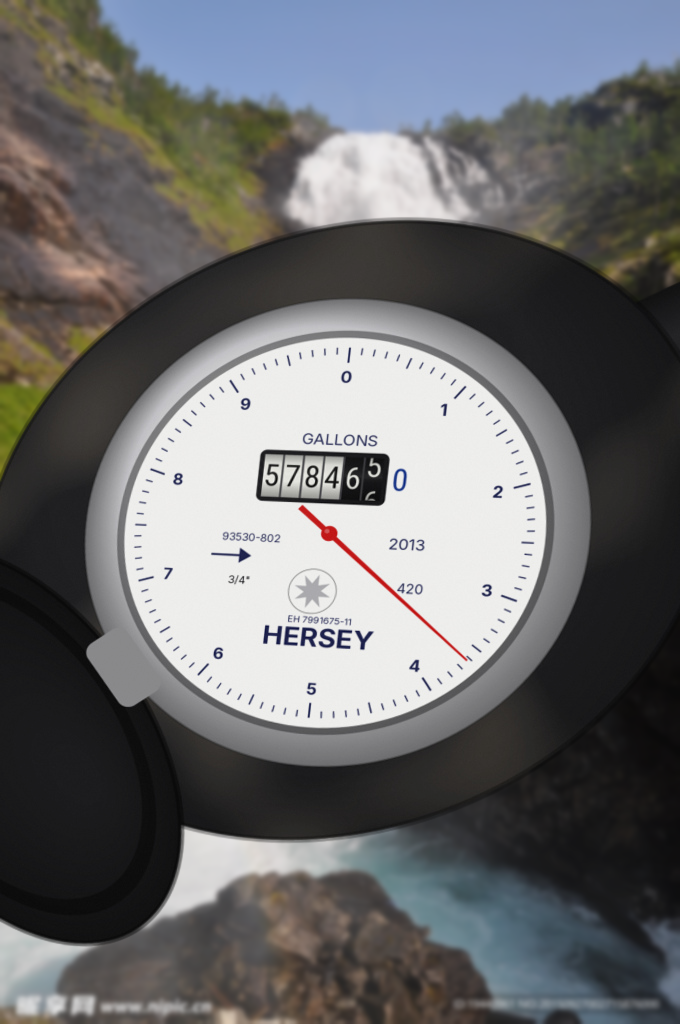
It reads 5784653.6
